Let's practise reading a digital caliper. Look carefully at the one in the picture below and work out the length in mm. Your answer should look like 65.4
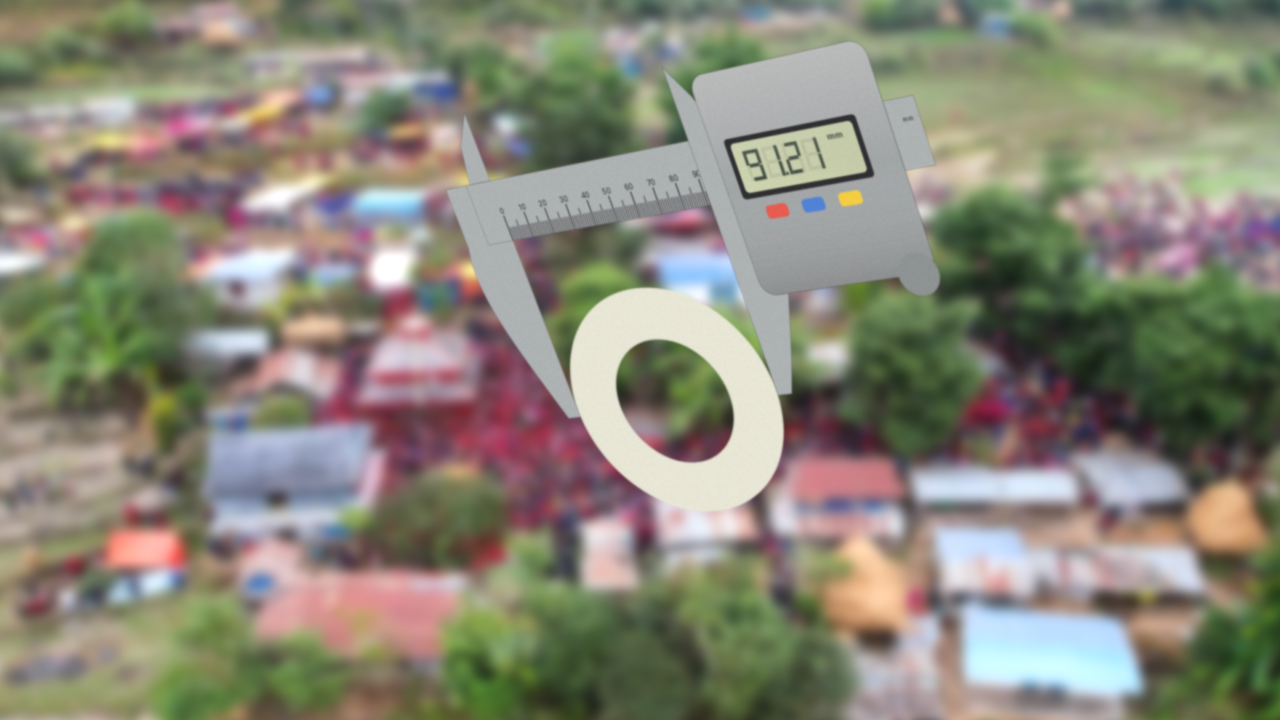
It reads 91.21
